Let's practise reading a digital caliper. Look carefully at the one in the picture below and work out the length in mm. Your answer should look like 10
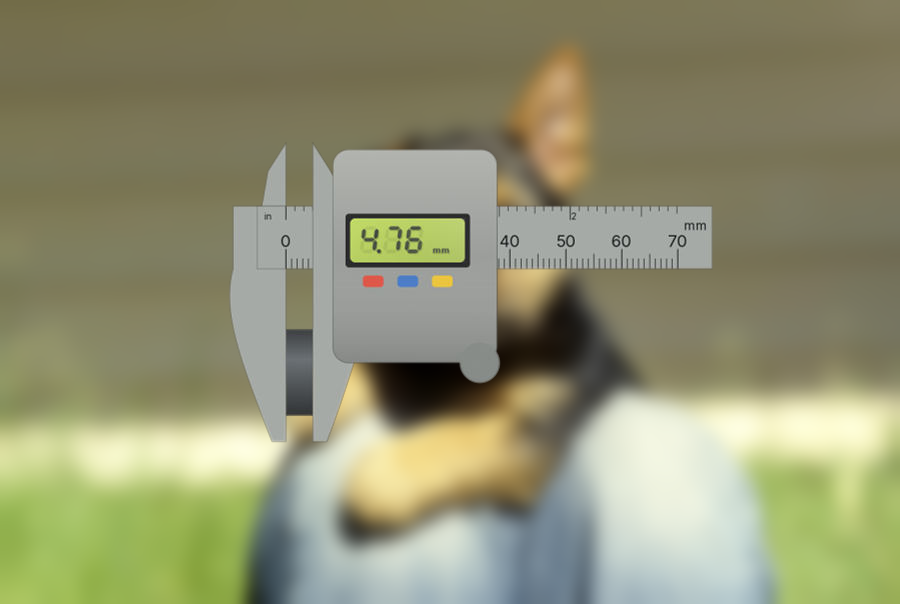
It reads 4.76
